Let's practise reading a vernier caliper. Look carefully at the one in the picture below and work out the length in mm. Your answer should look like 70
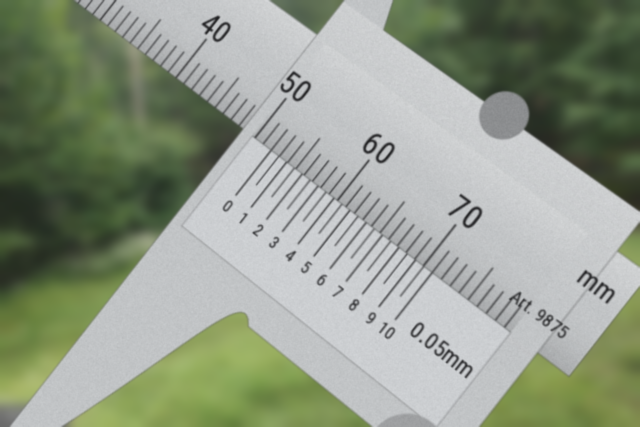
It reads 52.0
